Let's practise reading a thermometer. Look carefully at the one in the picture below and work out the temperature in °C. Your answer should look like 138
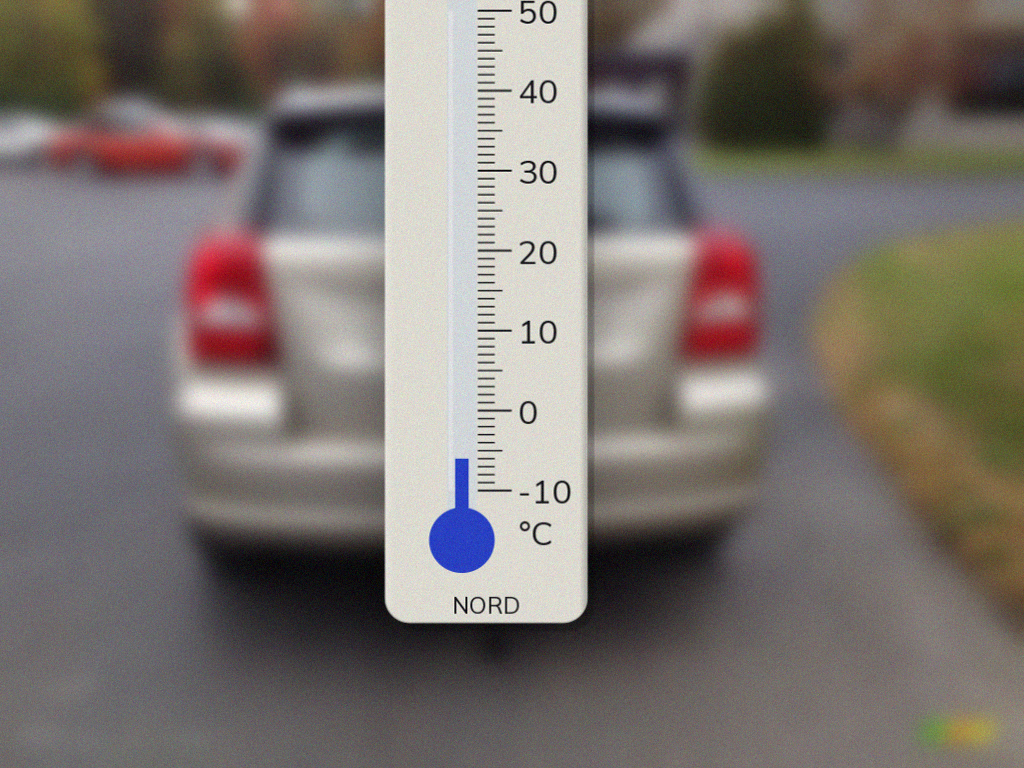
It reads -6
